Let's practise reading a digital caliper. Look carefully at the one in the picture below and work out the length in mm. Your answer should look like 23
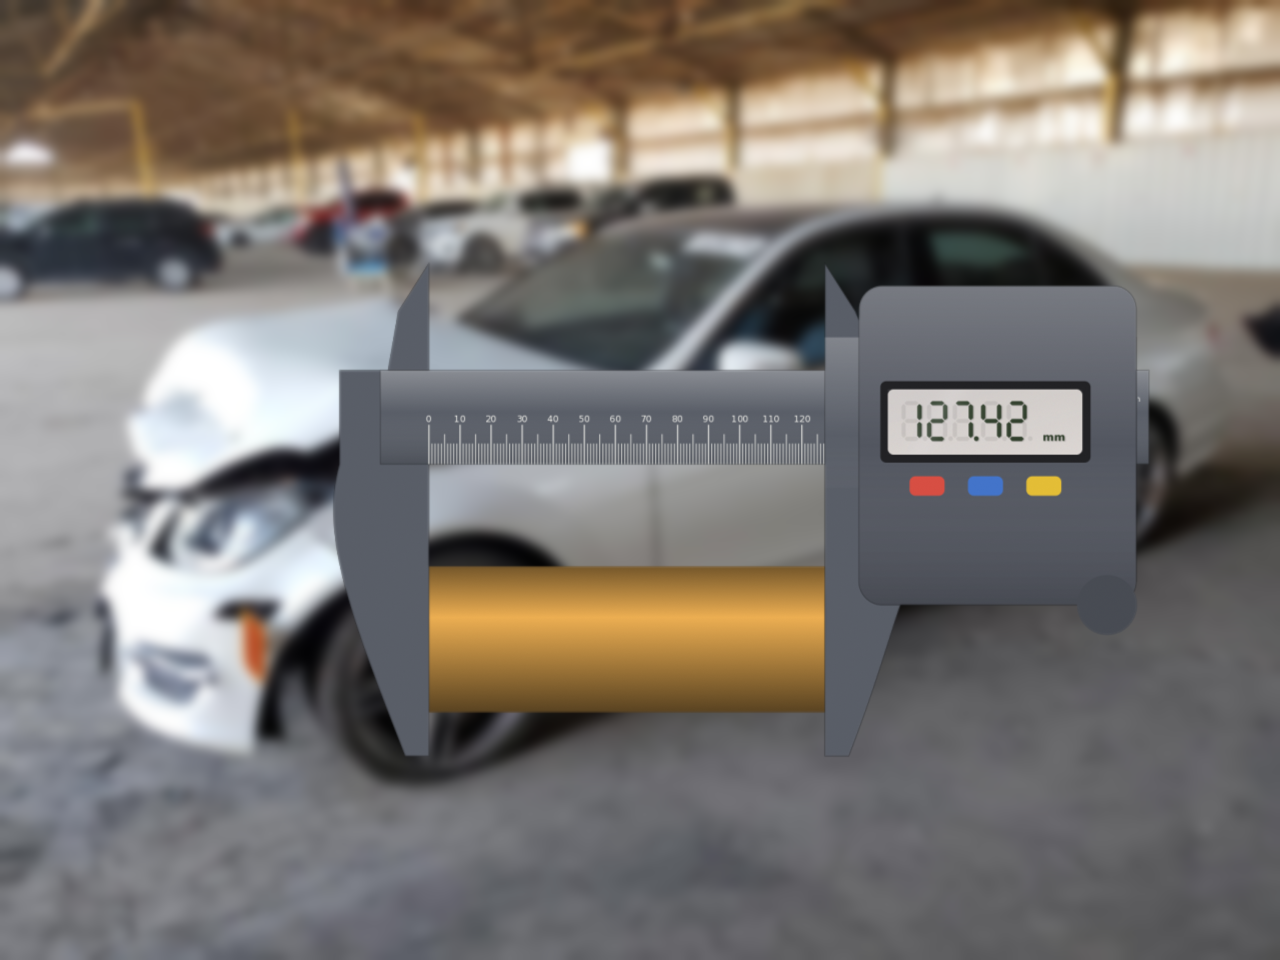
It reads 127.42
